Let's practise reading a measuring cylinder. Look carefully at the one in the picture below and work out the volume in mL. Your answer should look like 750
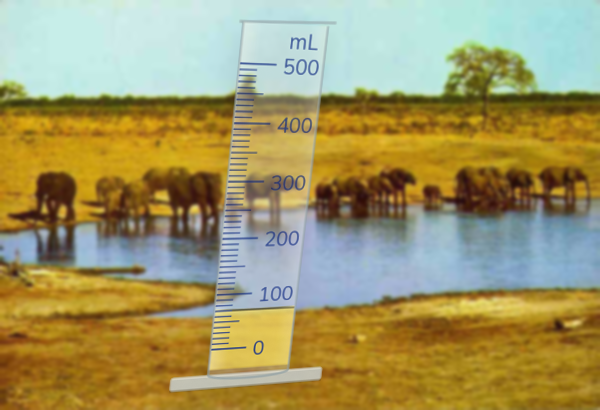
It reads 70
